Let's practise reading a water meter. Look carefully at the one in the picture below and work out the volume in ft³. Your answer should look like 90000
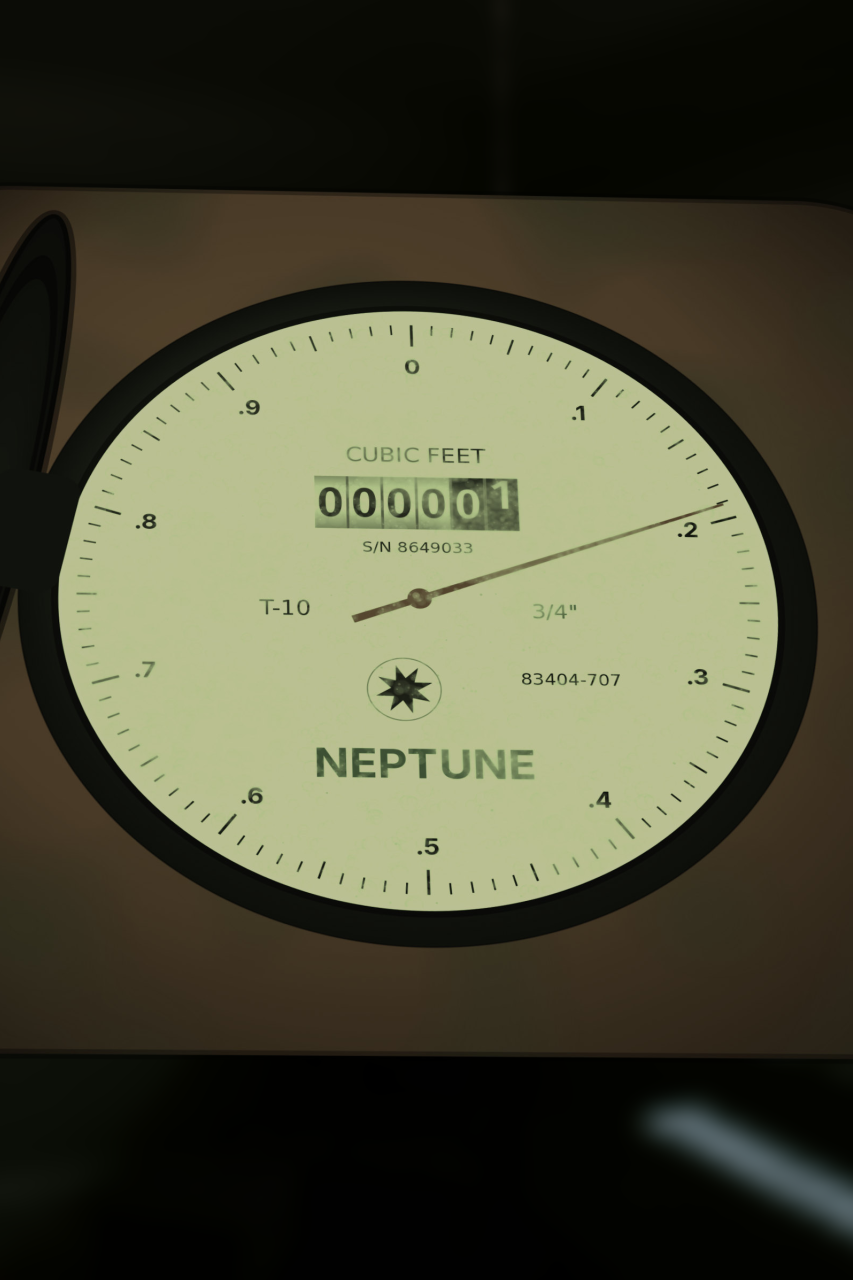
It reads 1.19
